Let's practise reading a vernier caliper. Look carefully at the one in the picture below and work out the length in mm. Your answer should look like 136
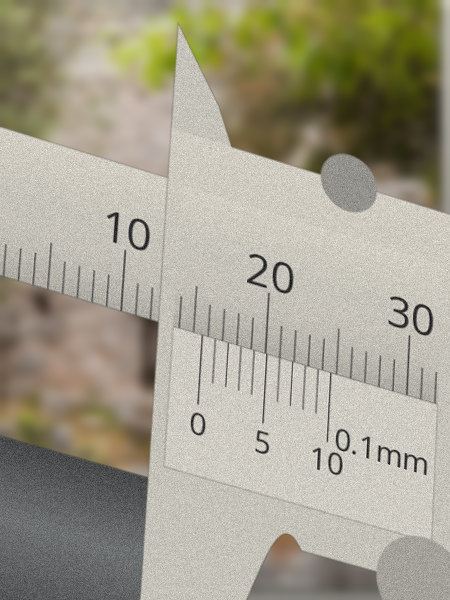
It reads 15.6
